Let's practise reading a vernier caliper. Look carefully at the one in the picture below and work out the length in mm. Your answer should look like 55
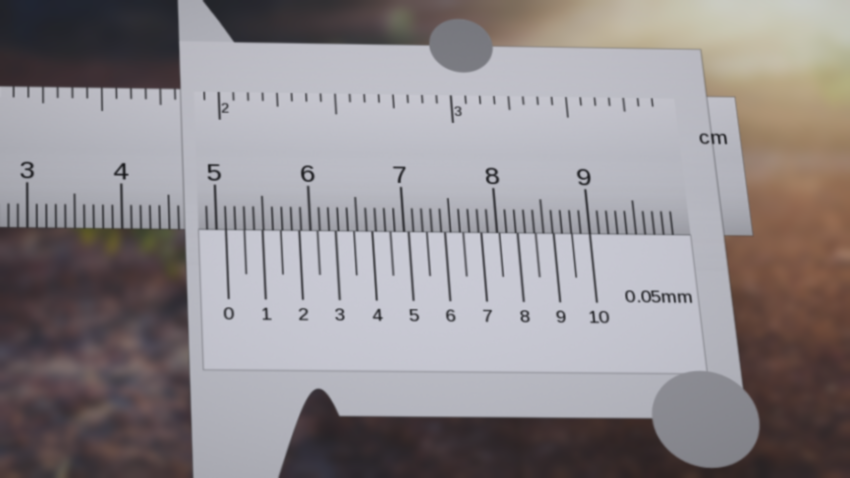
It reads 51.0
